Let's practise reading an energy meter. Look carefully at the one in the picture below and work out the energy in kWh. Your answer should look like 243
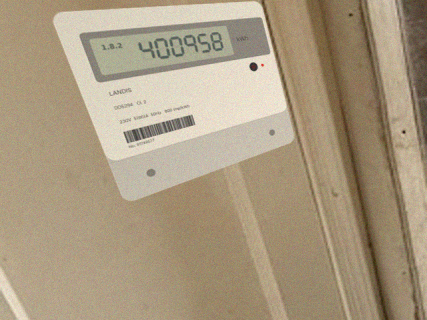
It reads 400958
